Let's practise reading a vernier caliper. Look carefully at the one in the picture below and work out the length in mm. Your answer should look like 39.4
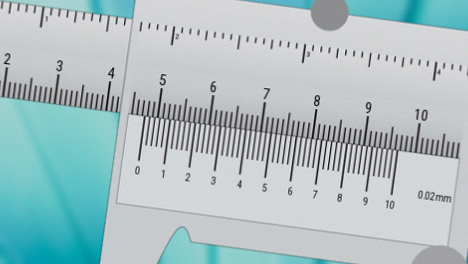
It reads 47.5
